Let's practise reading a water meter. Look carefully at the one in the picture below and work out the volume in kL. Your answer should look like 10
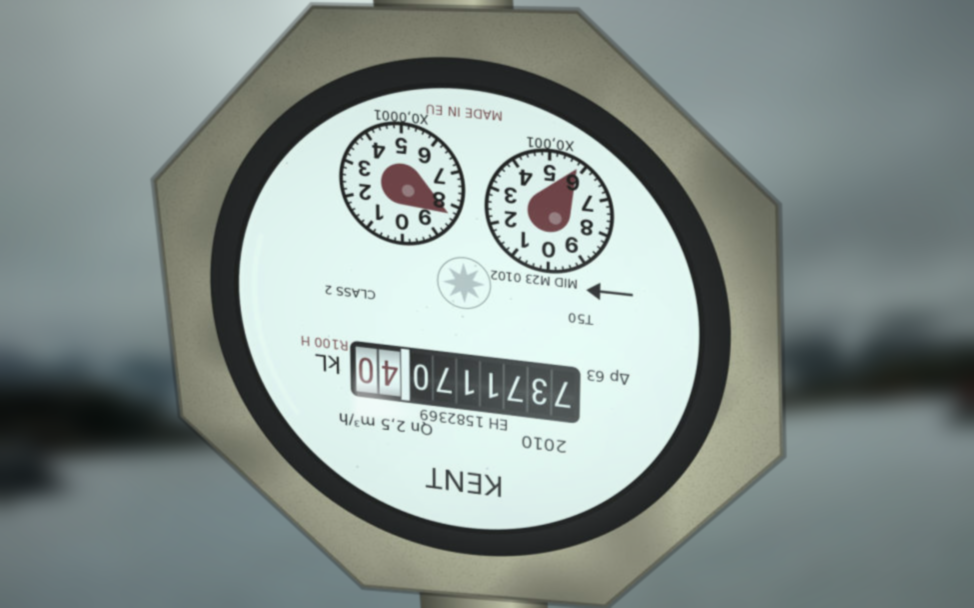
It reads 7371170.4058
